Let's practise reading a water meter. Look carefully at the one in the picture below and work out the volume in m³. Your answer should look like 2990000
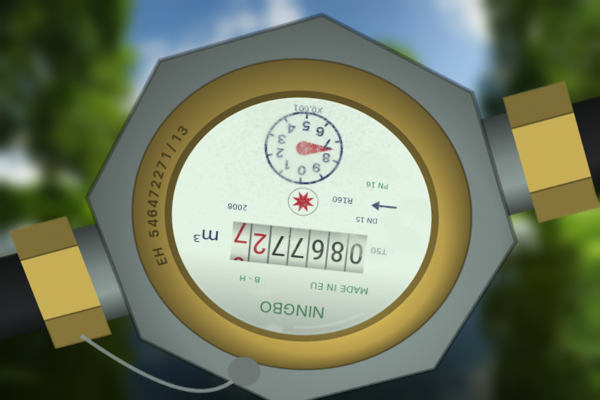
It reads 8677.267
